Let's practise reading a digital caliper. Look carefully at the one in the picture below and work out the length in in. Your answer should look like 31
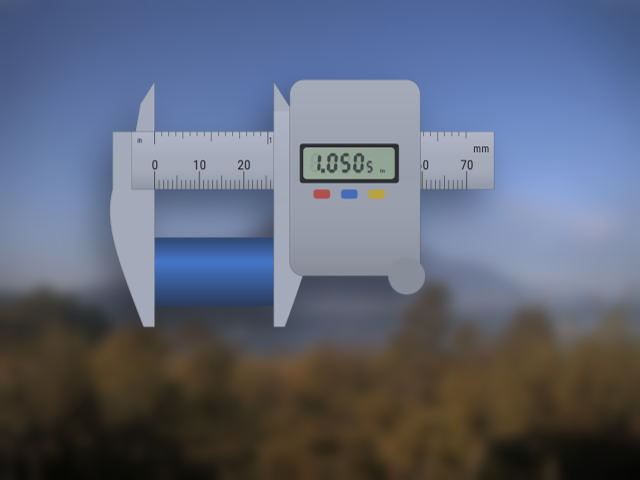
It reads 1.0505
